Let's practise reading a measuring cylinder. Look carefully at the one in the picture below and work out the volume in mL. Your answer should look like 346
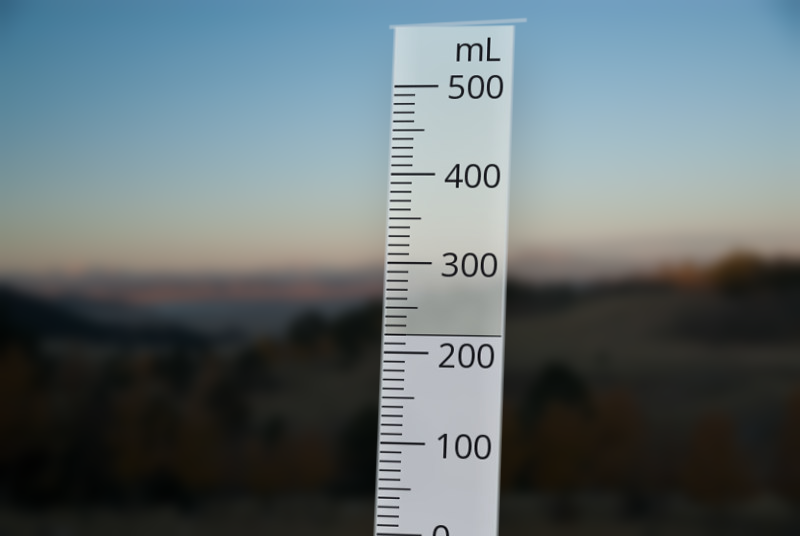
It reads 220
